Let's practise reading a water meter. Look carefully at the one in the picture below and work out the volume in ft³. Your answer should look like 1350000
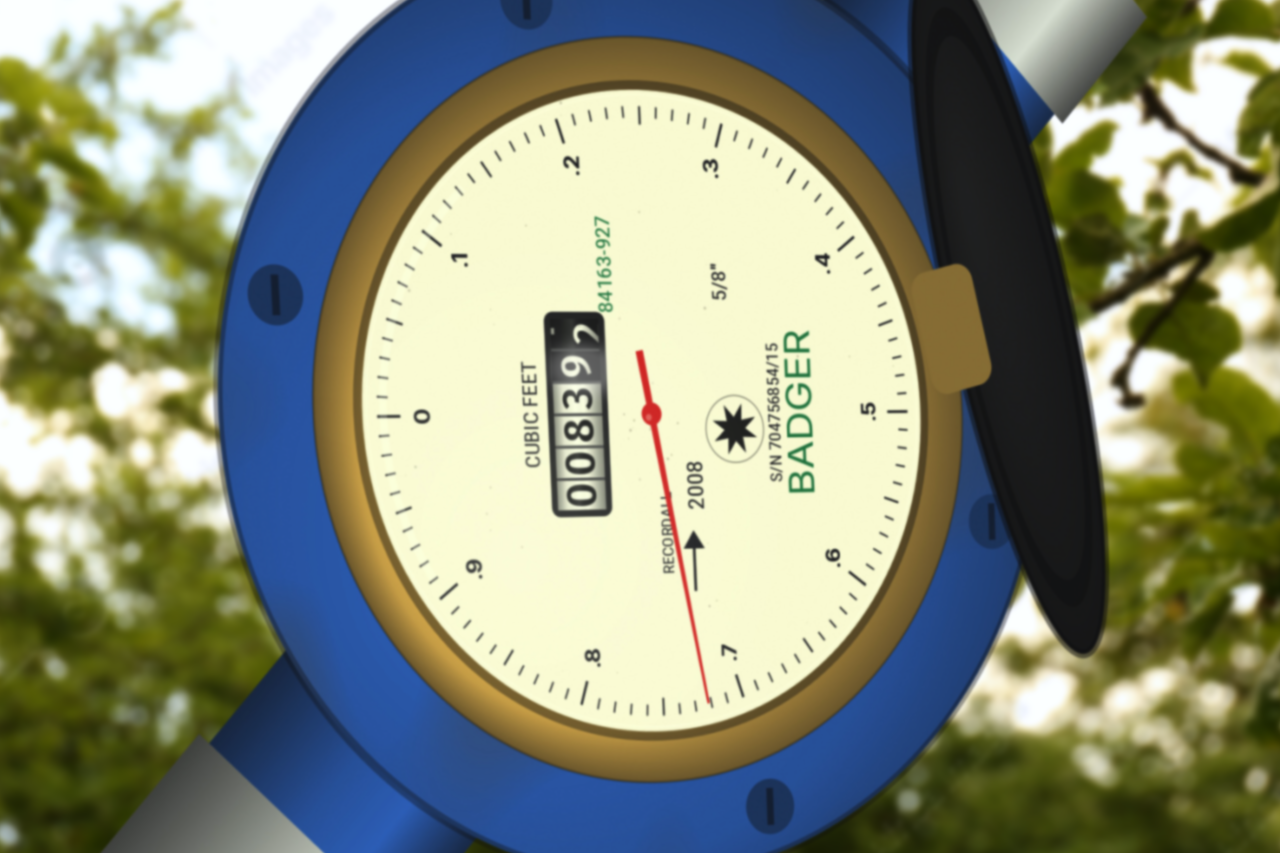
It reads 8391.72
